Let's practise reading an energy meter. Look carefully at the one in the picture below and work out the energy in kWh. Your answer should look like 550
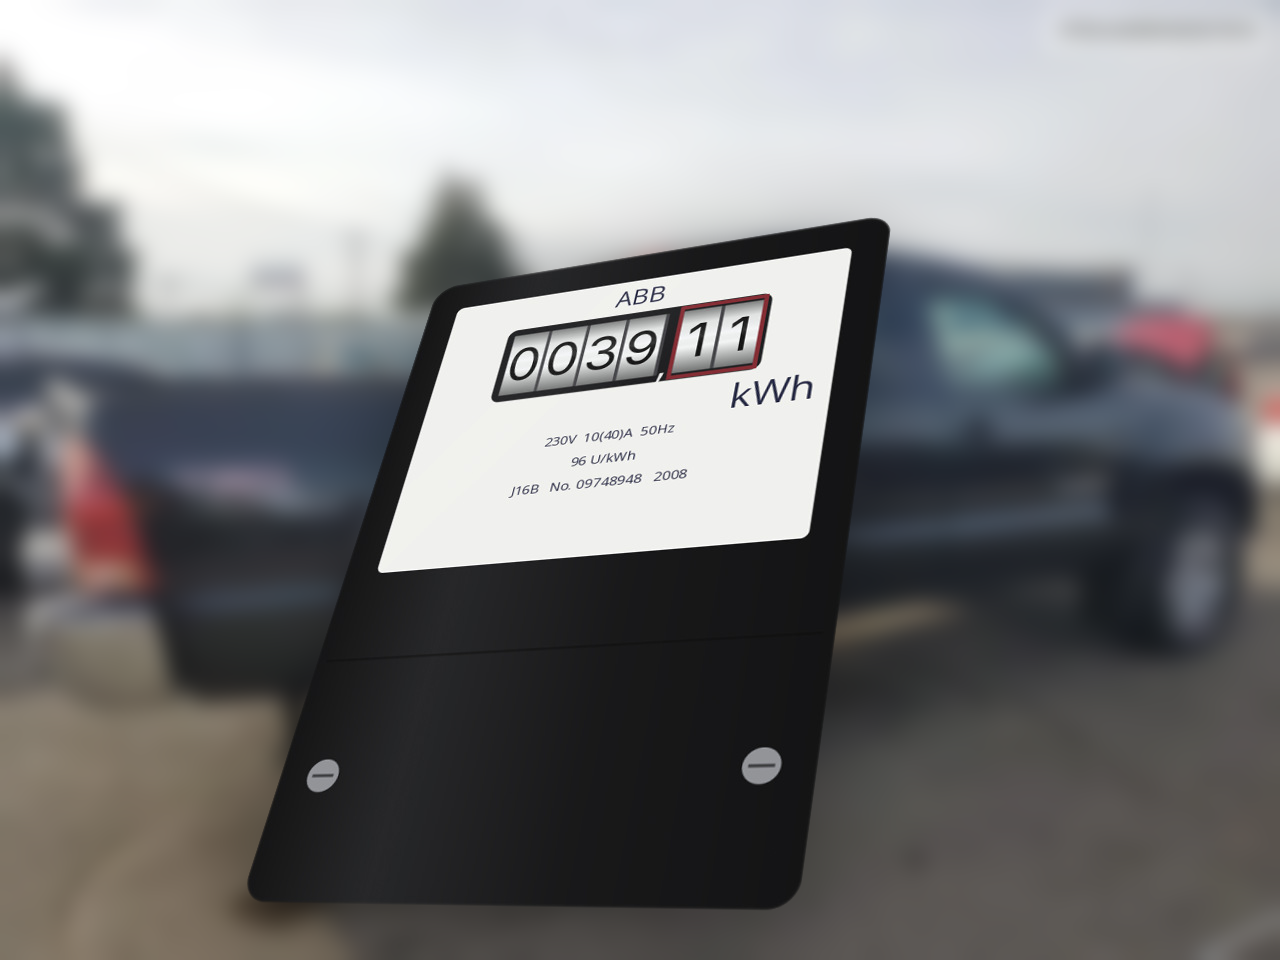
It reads 39.11
